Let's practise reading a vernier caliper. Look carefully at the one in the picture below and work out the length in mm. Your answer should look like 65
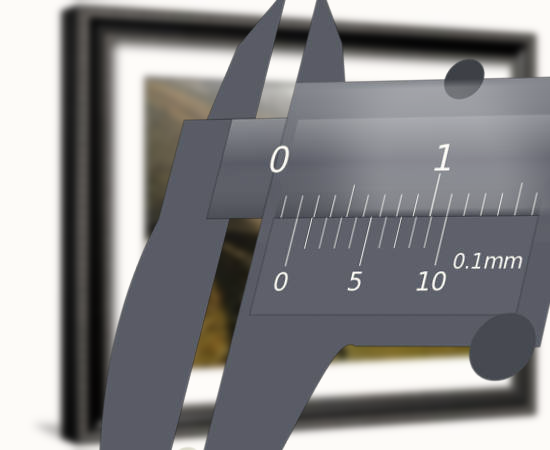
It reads 2.0
